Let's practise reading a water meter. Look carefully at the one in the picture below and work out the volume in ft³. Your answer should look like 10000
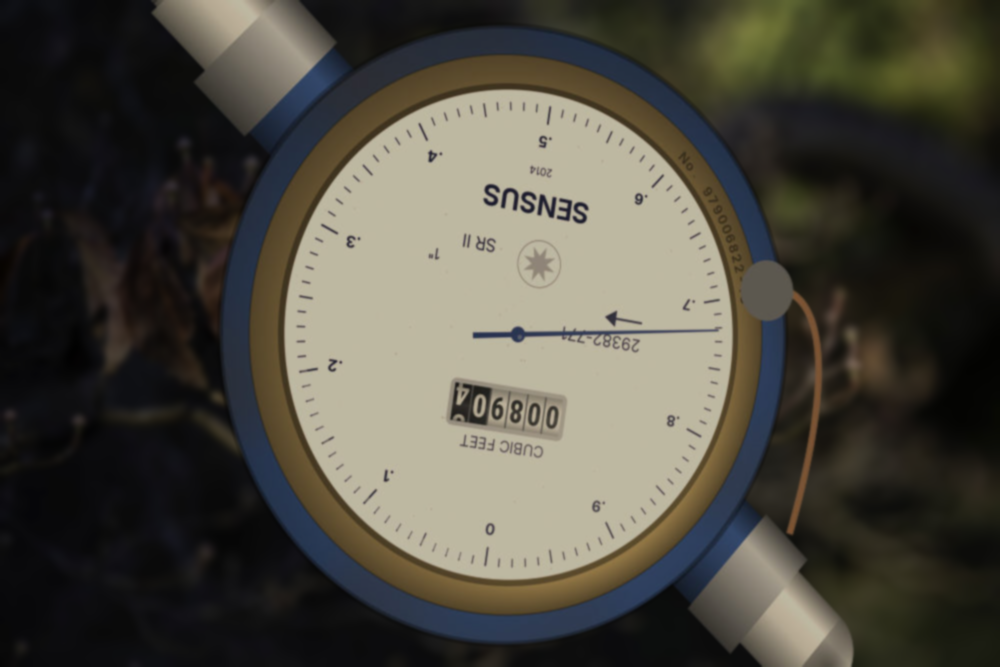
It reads 8903.72
